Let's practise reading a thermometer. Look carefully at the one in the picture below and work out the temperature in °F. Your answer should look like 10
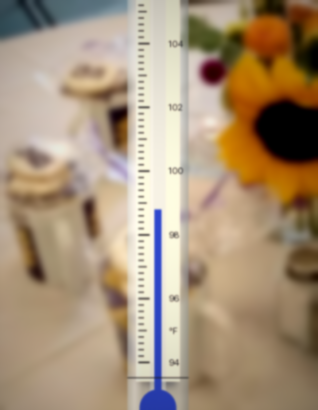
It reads 98.8
